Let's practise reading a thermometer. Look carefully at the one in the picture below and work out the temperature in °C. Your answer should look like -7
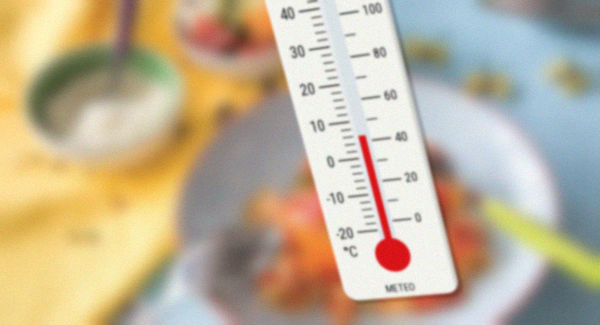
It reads 6
